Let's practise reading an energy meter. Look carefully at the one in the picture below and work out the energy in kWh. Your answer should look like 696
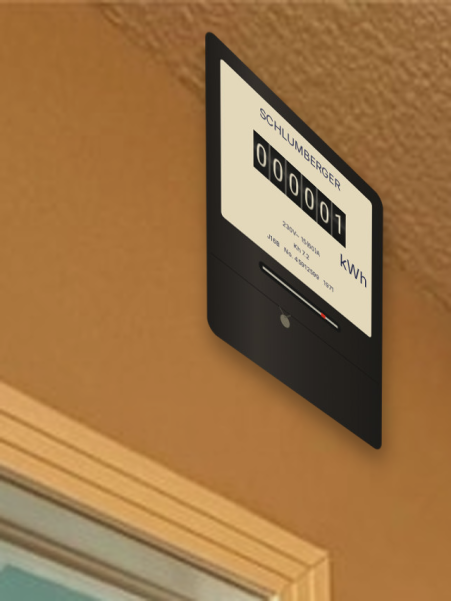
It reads 1
